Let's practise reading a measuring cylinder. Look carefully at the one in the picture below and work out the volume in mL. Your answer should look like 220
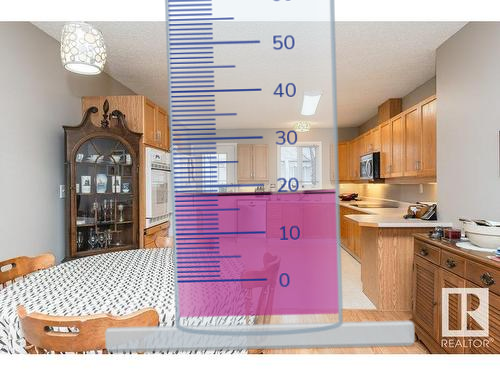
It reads 18
